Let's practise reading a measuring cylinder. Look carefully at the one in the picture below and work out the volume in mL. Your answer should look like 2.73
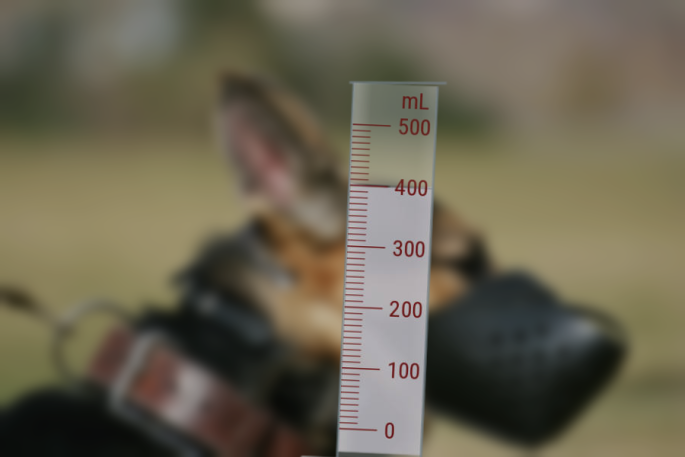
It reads 400
